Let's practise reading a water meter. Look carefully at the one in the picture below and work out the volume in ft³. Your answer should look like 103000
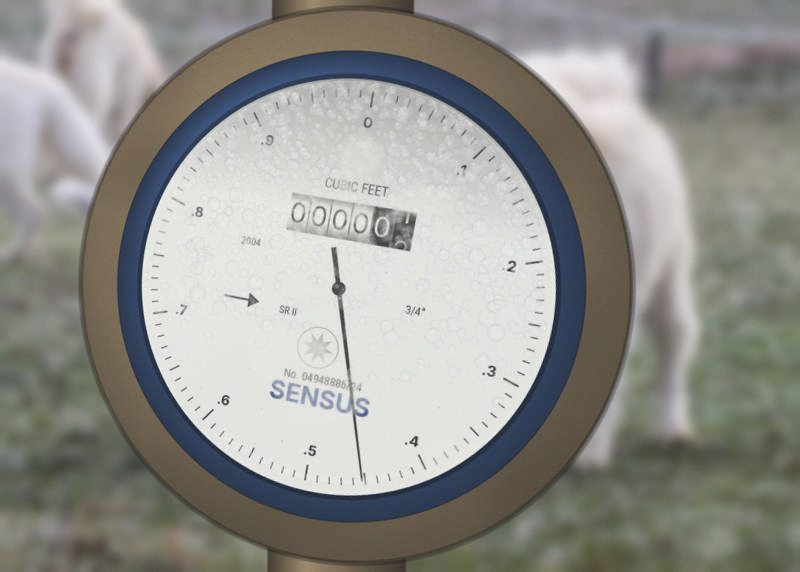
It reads 1.45
